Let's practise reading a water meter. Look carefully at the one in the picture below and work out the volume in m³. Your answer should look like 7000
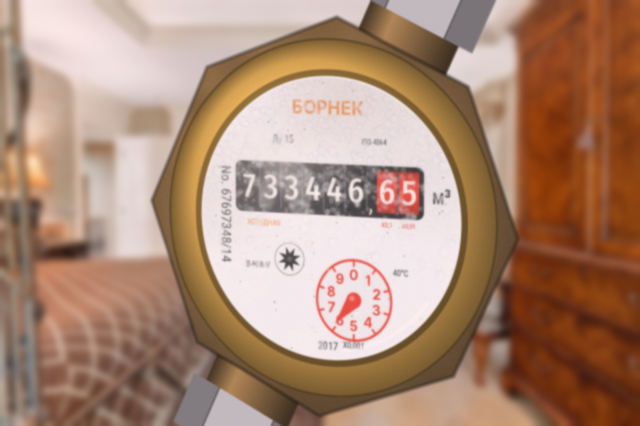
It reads 733446.656
